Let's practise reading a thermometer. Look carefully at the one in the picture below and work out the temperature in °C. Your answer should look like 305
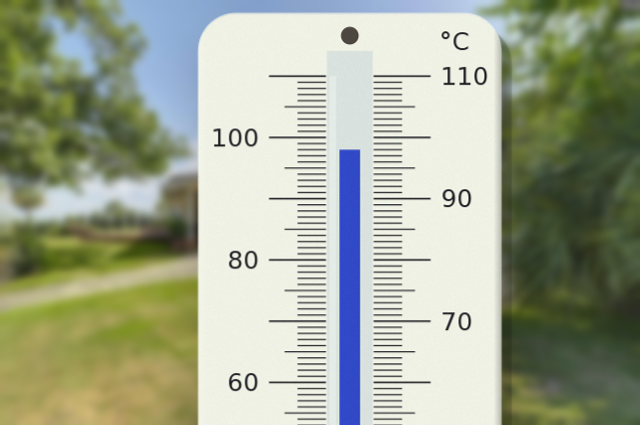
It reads 98
